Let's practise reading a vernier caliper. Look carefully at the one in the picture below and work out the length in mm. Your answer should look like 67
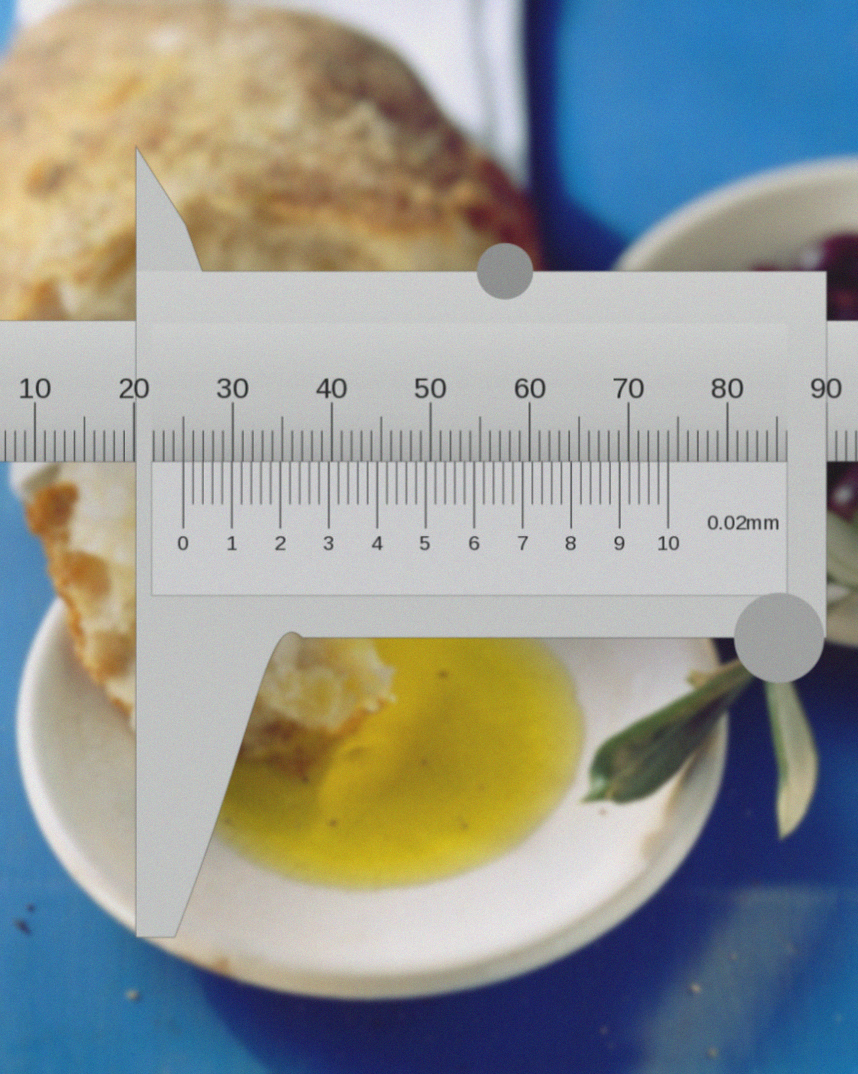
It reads 25.0
